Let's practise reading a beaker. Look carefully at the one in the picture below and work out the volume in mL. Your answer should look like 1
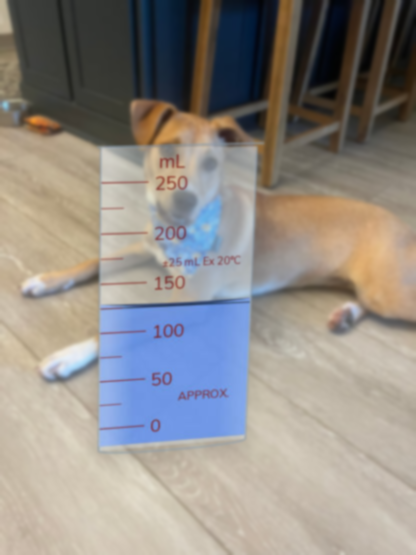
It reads 125
